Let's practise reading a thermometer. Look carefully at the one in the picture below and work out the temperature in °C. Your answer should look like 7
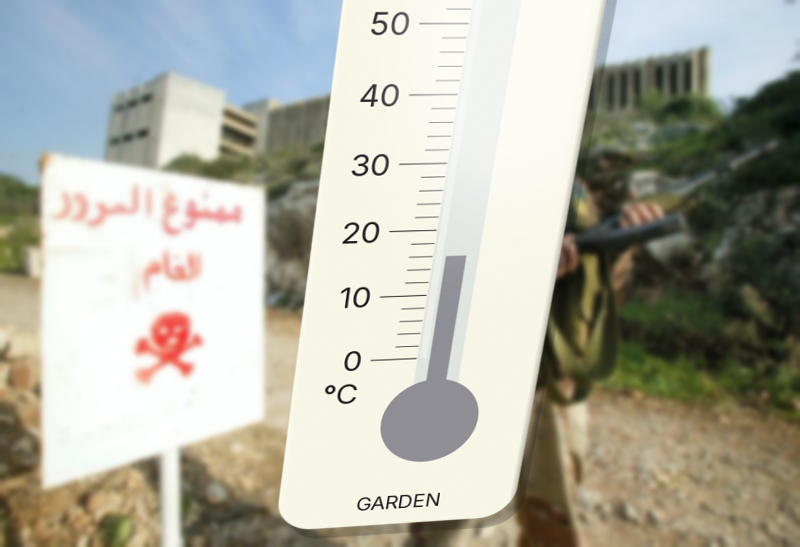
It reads 16
